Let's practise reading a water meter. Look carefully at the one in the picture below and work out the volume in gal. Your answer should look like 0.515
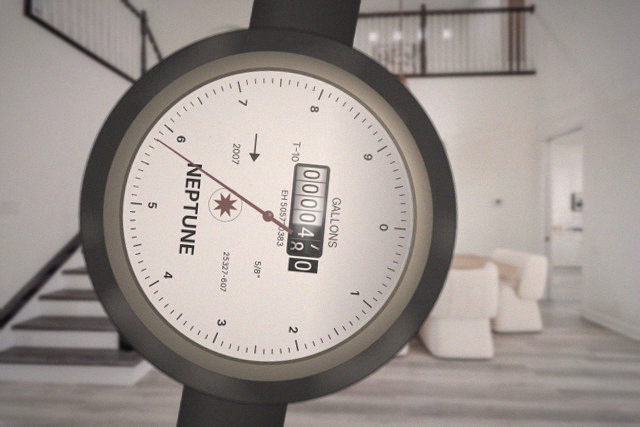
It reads 475.8
